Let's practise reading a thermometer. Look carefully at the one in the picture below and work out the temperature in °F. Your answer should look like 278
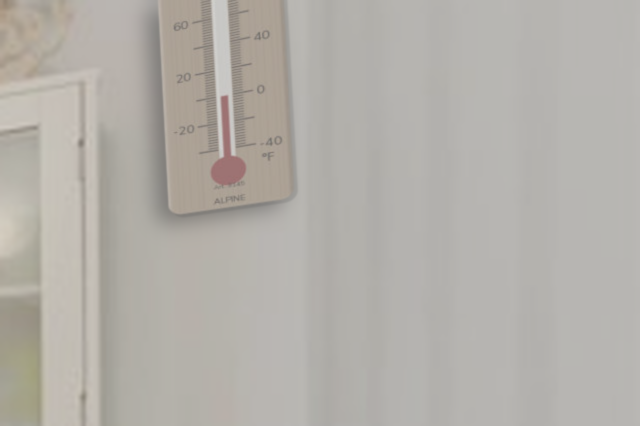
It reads 0
